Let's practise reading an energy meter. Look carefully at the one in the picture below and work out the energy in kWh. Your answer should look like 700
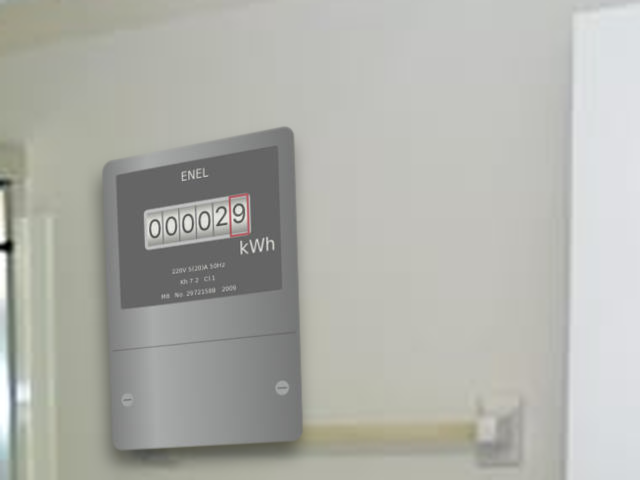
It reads 2.9
